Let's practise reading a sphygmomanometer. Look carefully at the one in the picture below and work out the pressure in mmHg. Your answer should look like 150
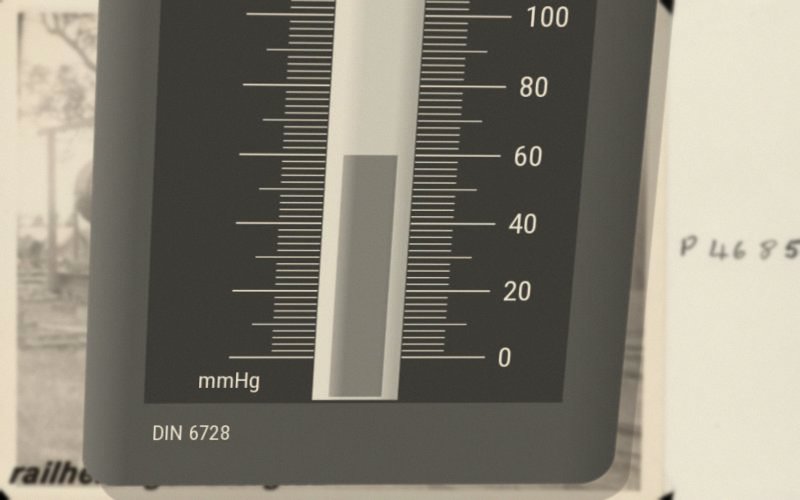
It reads 60
